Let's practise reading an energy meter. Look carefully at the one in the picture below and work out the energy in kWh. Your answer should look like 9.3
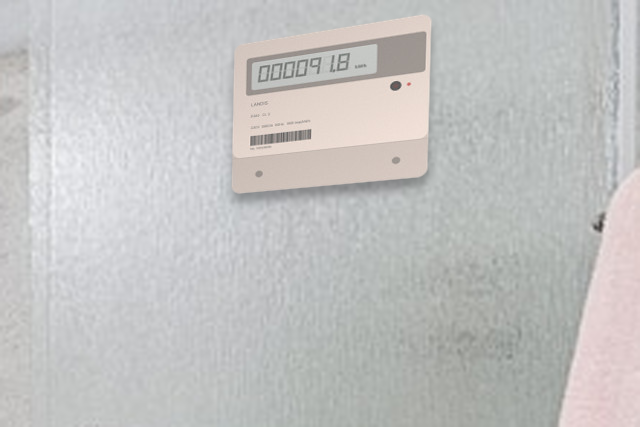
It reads 91.8
